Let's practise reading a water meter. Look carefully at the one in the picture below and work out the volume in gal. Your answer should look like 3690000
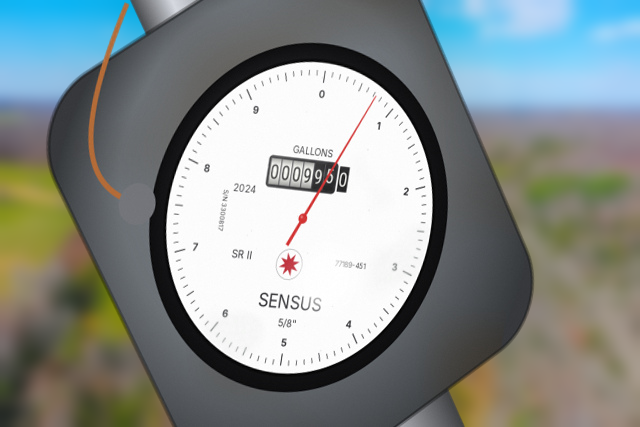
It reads 9950.7
